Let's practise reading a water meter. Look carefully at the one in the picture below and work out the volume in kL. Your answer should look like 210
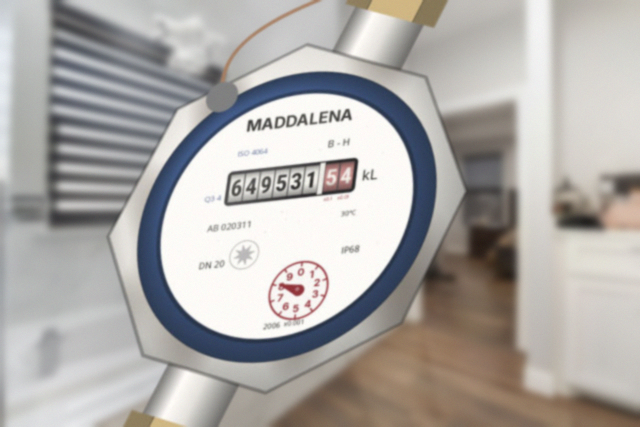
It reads 649531.548
